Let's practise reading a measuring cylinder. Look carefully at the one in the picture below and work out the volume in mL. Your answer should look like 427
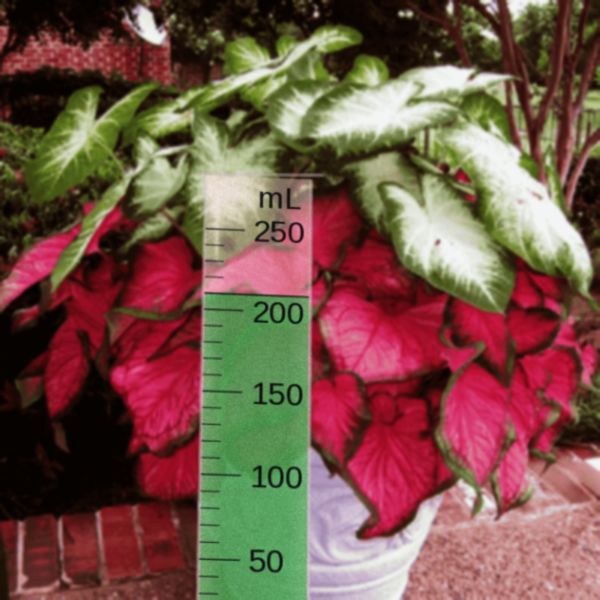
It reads 210
